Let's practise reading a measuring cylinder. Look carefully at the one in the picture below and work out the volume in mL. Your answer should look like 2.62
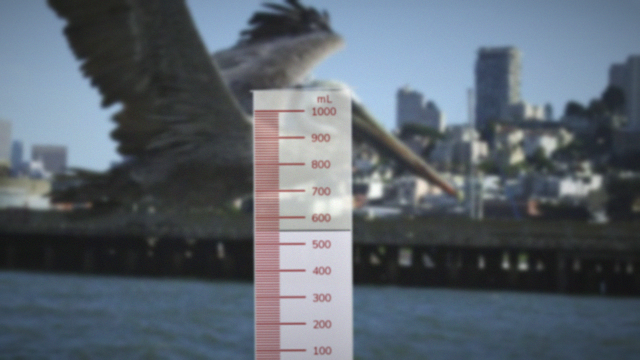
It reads 550
